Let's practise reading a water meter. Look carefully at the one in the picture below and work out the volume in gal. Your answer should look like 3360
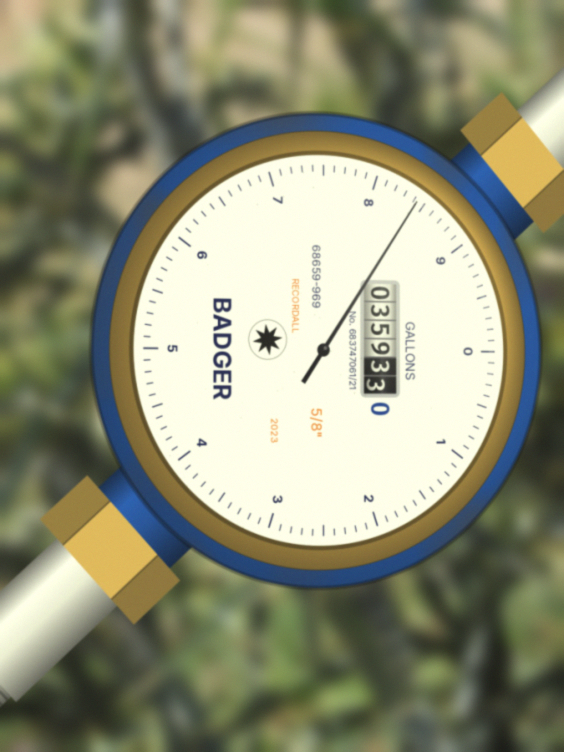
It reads 359328.4
